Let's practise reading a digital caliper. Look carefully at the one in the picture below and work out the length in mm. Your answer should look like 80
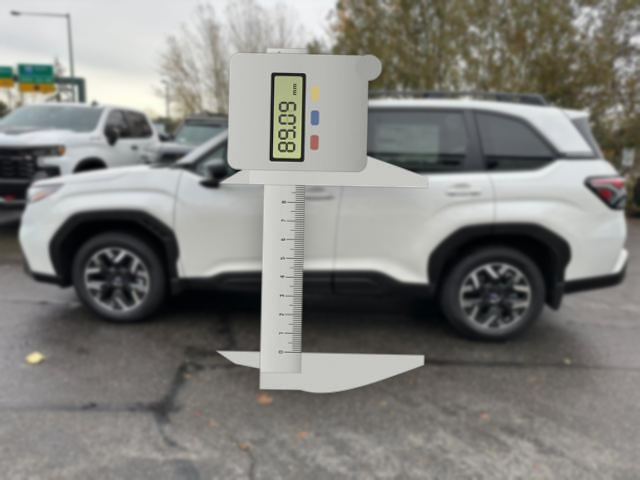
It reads 89.09
